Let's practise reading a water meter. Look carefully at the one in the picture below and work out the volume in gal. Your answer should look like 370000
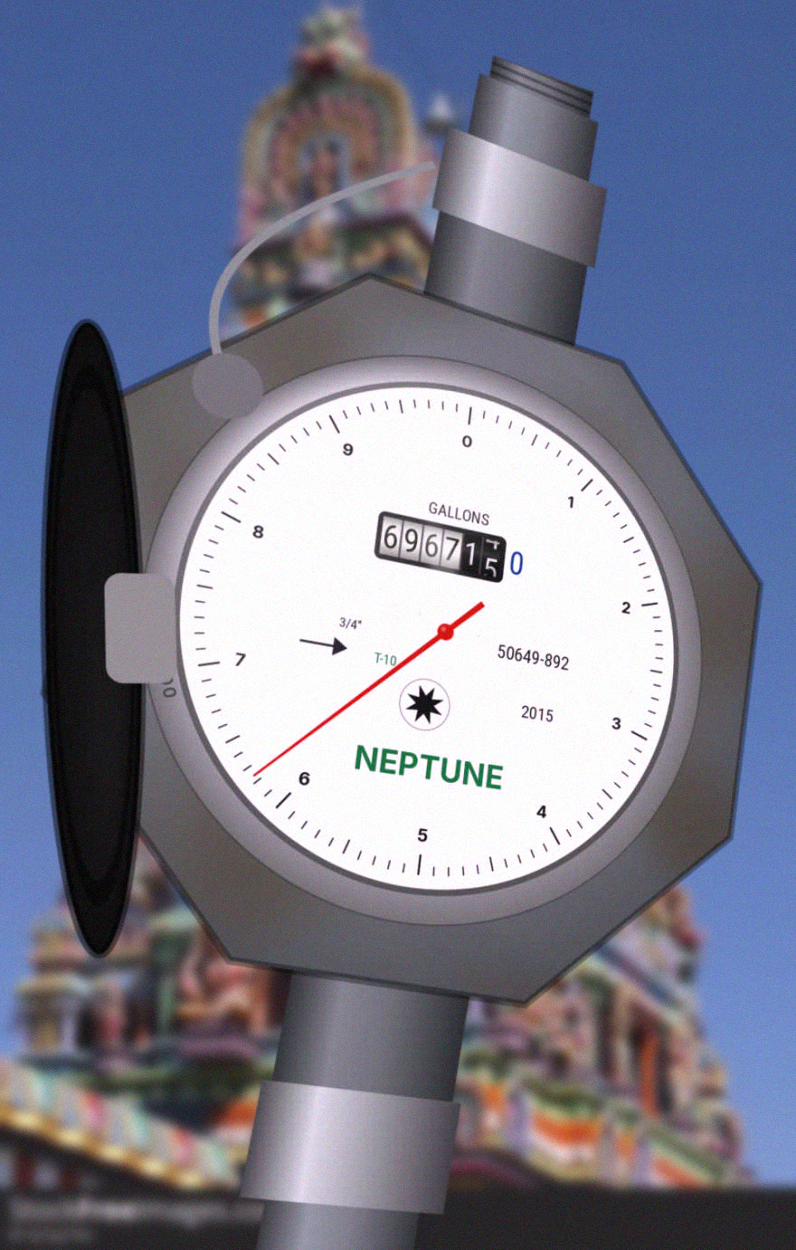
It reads 6967146.2
